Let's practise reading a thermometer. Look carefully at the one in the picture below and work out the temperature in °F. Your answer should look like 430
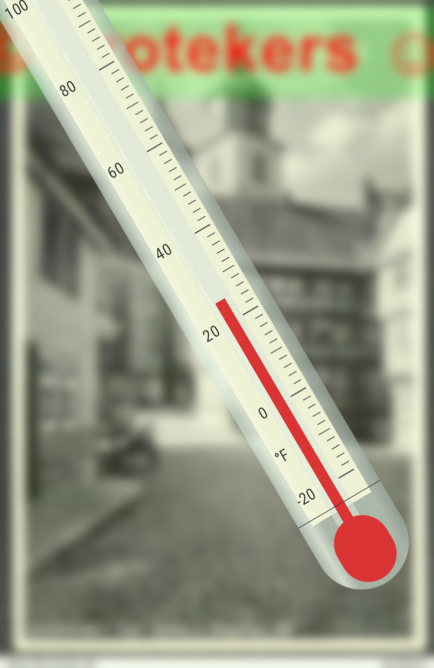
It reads 25
